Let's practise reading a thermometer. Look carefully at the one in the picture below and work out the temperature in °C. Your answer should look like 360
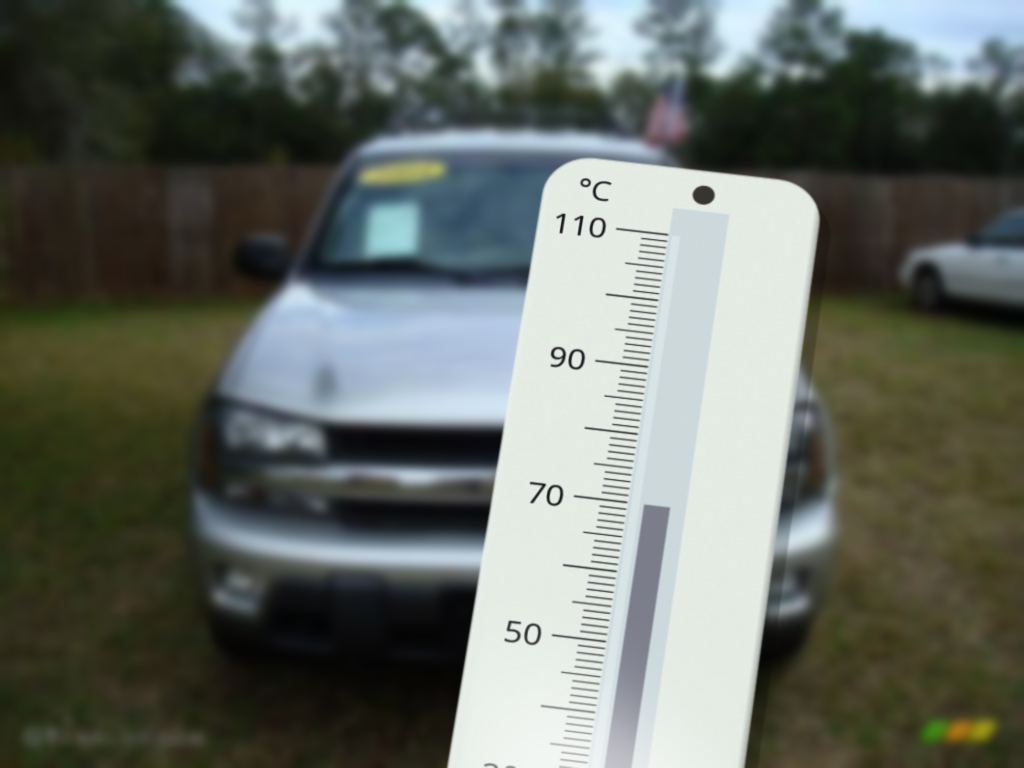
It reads 70
